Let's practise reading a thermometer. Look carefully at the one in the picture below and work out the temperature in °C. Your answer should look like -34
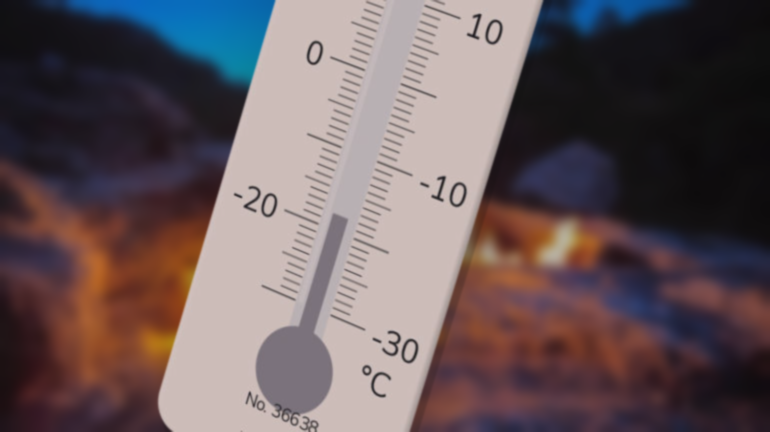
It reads -18
